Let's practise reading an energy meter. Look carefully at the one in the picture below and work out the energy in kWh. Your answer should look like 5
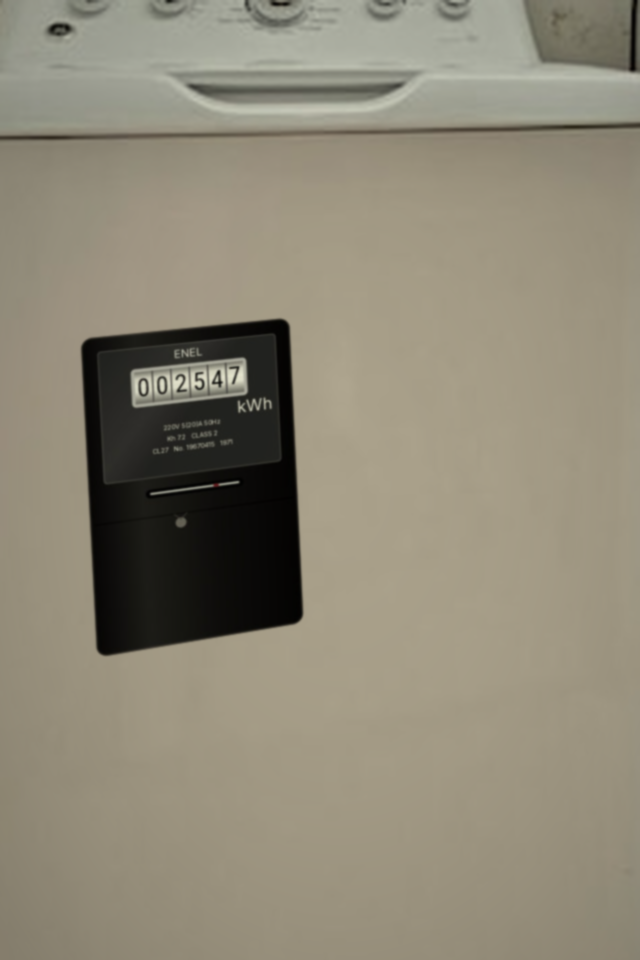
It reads 2547
